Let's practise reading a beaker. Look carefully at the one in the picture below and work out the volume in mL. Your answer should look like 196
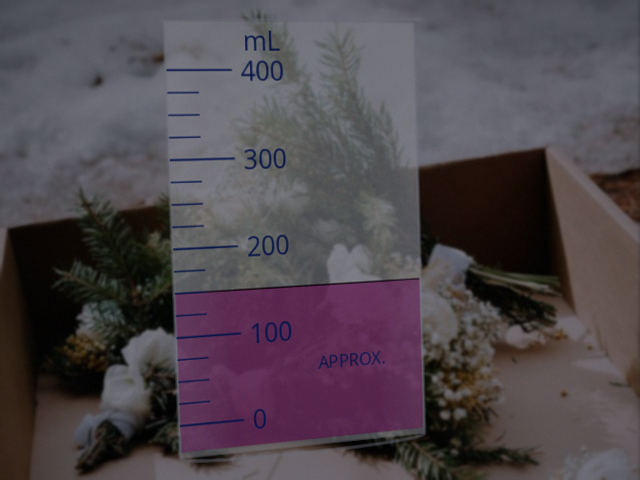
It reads 150
